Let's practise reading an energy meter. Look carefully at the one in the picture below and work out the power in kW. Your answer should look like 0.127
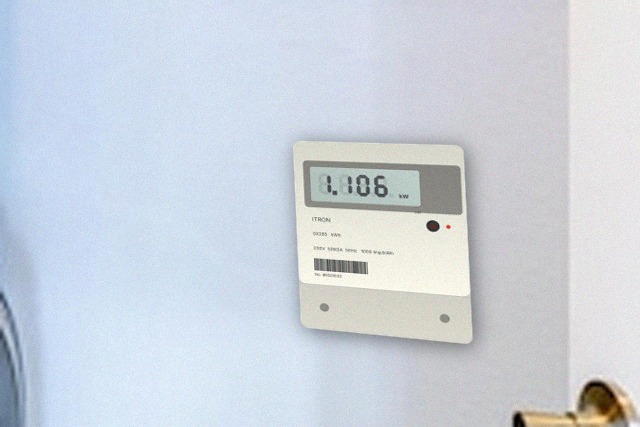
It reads 1.106
